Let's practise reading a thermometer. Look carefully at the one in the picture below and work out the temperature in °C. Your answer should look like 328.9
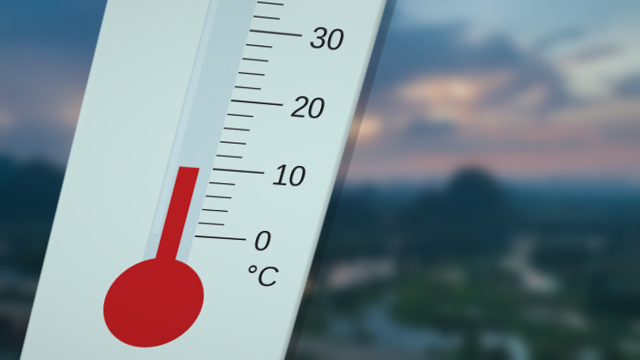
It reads 10
